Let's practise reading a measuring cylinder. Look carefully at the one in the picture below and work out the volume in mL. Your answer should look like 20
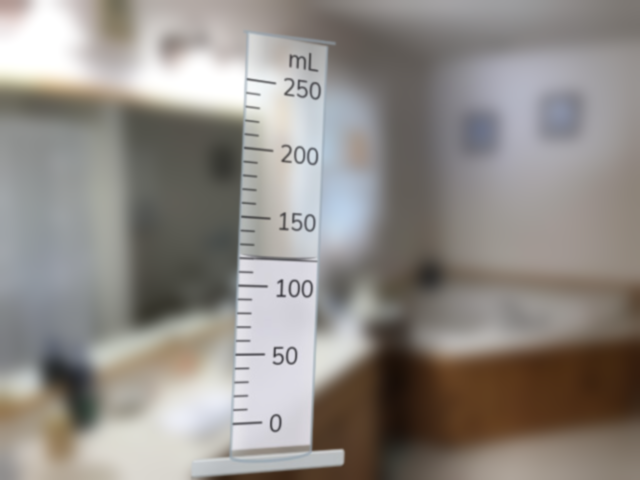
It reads 120
